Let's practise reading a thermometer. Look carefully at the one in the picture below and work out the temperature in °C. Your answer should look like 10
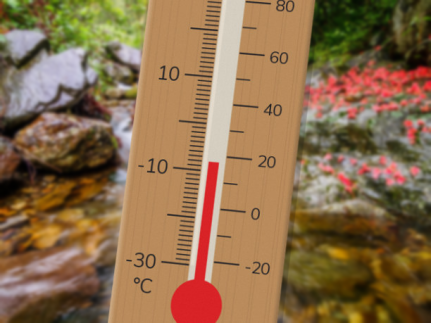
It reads -8
